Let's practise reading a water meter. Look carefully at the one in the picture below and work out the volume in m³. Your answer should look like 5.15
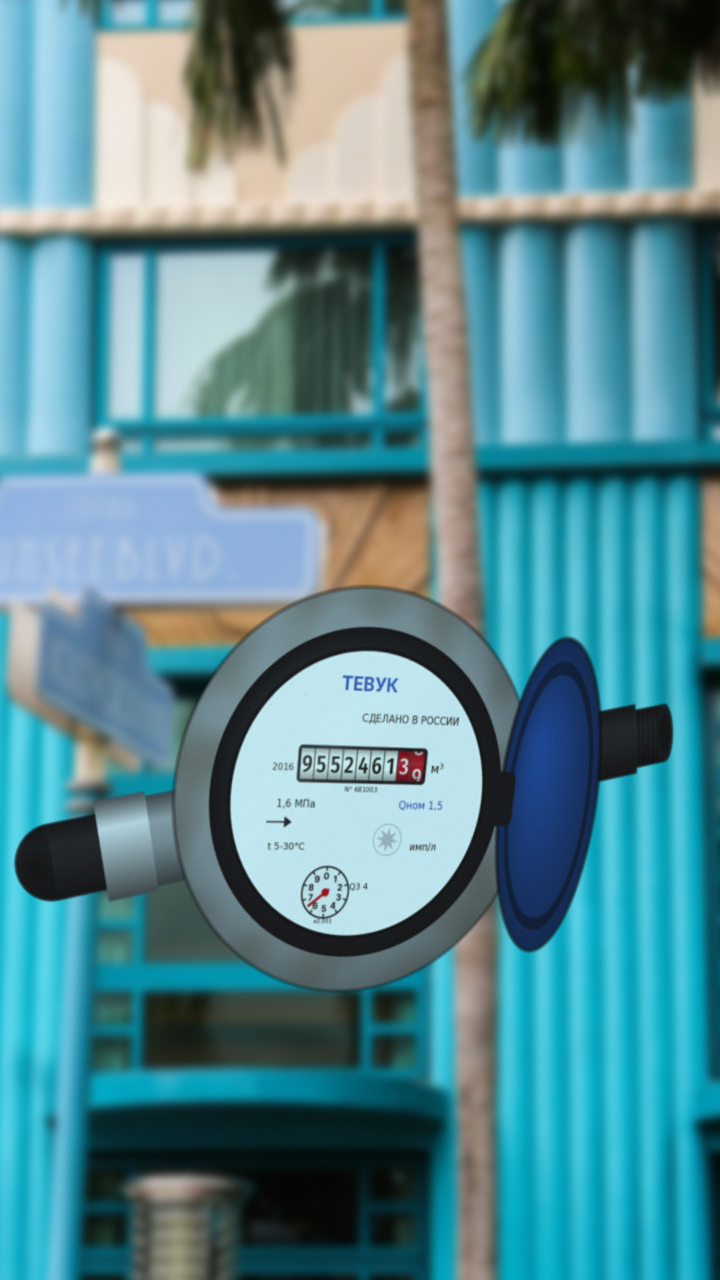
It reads 9552461.386
